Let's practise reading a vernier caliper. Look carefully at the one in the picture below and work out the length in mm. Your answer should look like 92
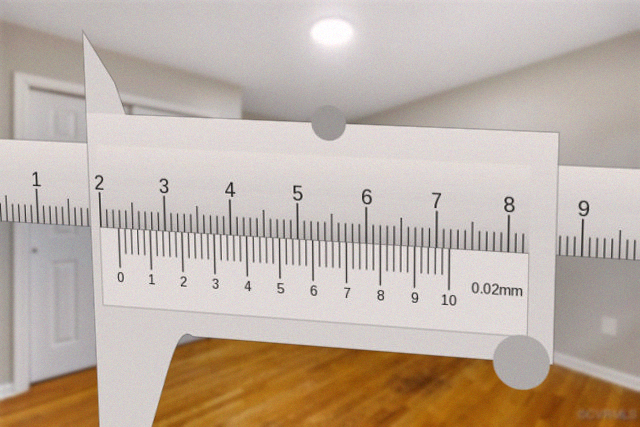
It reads 22.8
